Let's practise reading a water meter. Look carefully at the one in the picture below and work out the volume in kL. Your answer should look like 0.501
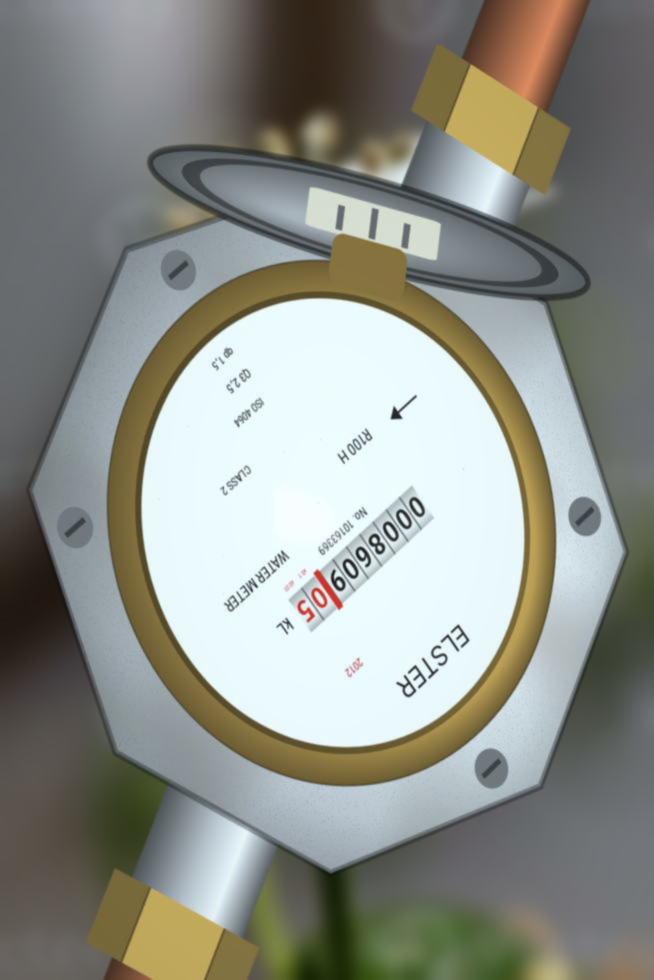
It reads 8609.05
